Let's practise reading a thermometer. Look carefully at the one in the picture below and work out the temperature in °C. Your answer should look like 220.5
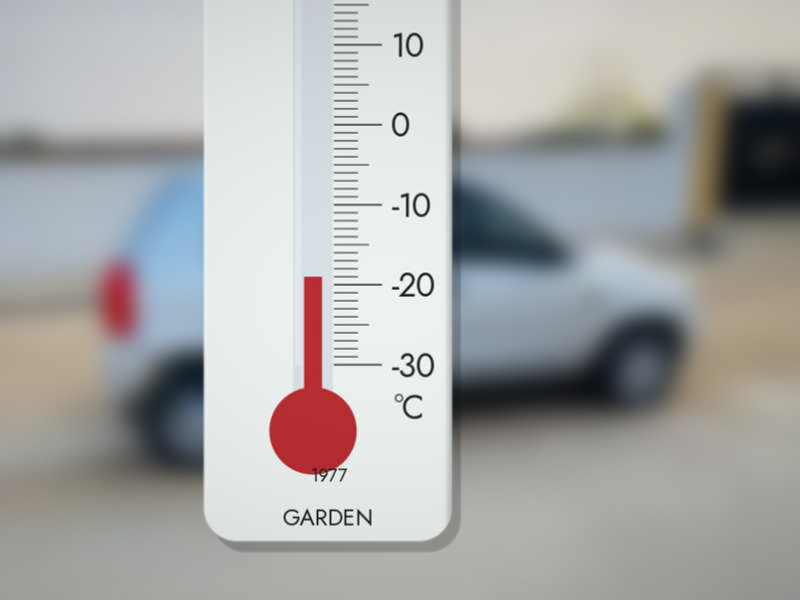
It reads -19
